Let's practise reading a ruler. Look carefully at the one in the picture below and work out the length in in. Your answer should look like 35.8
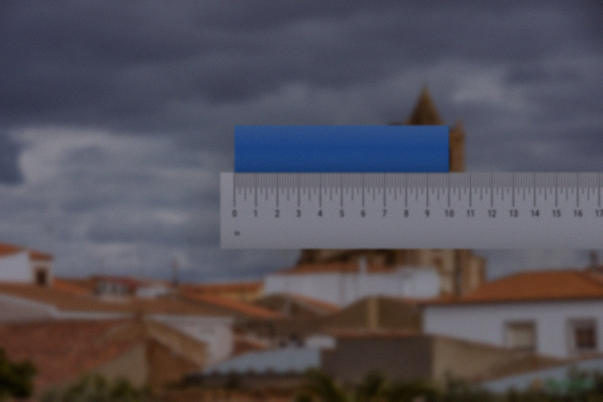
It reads 10
